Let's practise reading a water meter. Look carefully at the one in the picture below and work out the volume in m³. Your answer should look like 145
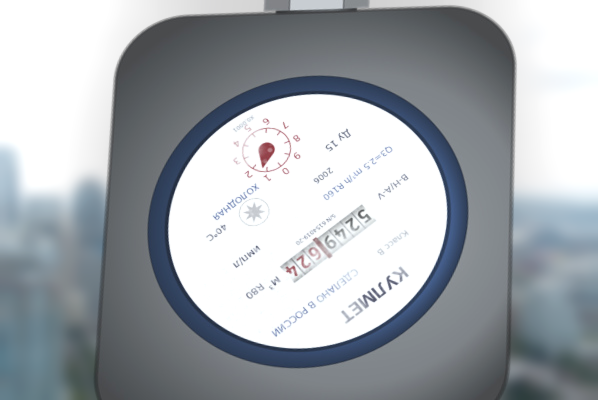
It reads 5249.6241
